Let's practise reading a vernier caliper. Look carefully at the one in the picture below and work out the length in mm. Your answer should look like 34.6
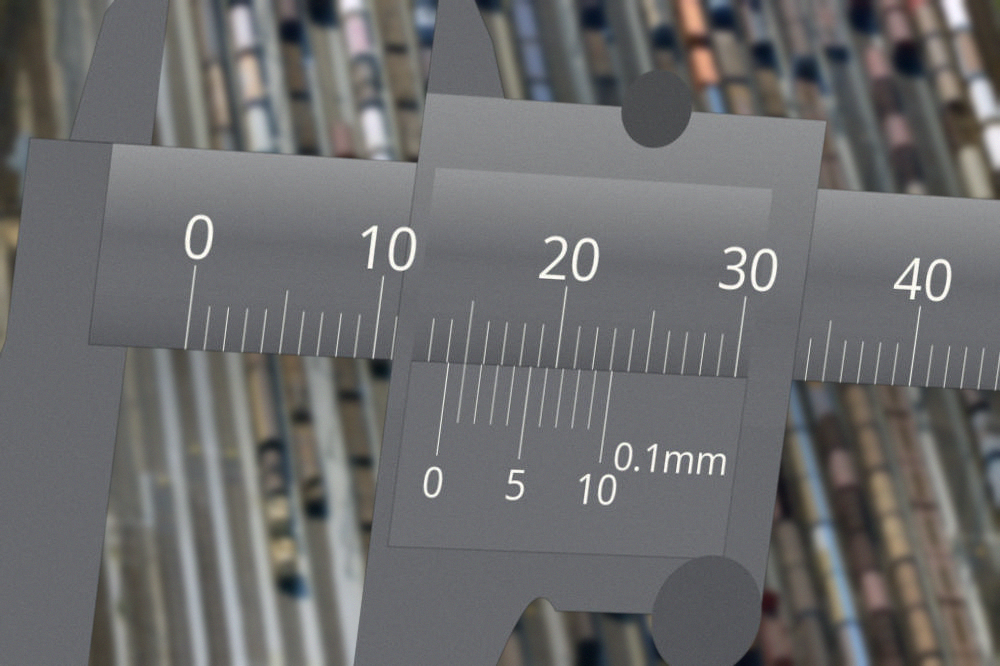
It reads 14.1
